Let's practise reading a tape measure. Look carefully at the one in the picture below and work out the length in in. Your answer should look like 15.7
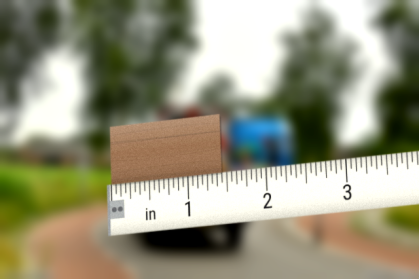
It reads 1.4375
